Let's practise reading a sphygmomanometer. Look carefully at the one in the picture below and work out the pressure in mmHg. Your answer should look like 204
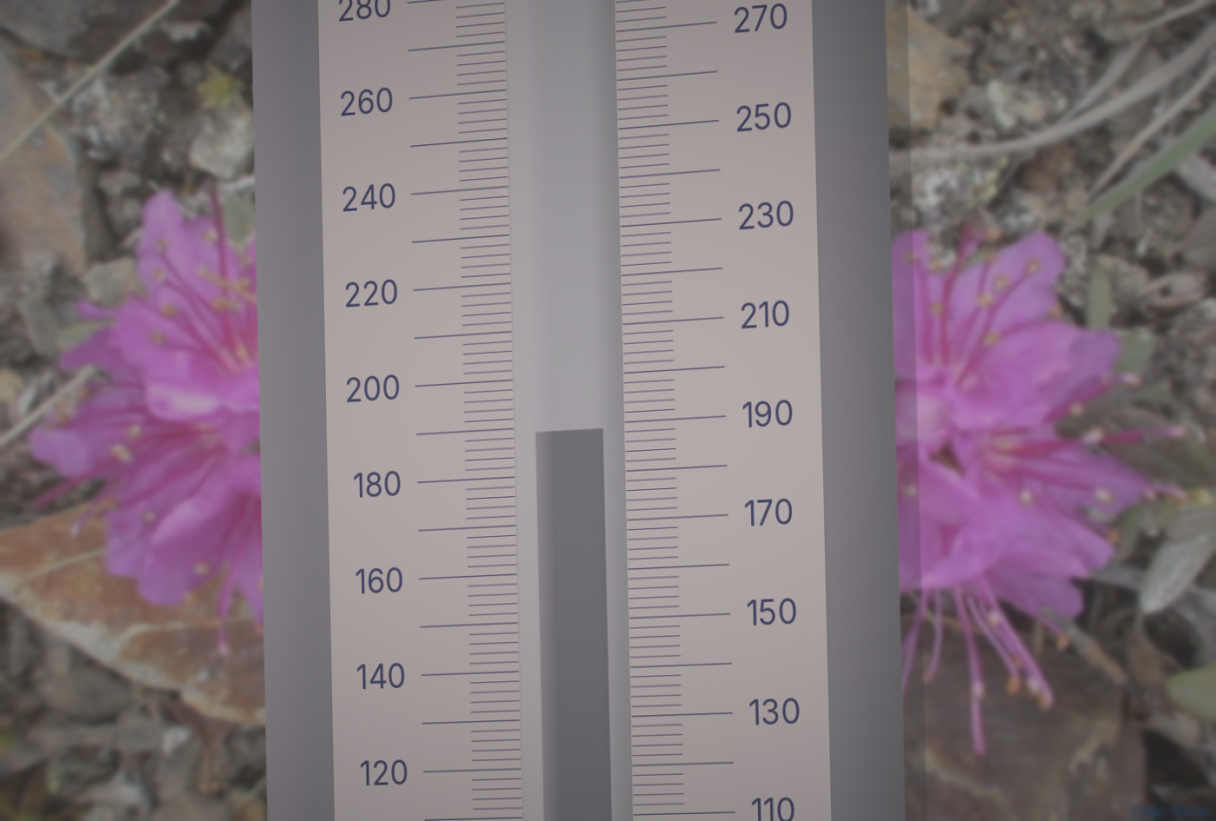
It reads 189
